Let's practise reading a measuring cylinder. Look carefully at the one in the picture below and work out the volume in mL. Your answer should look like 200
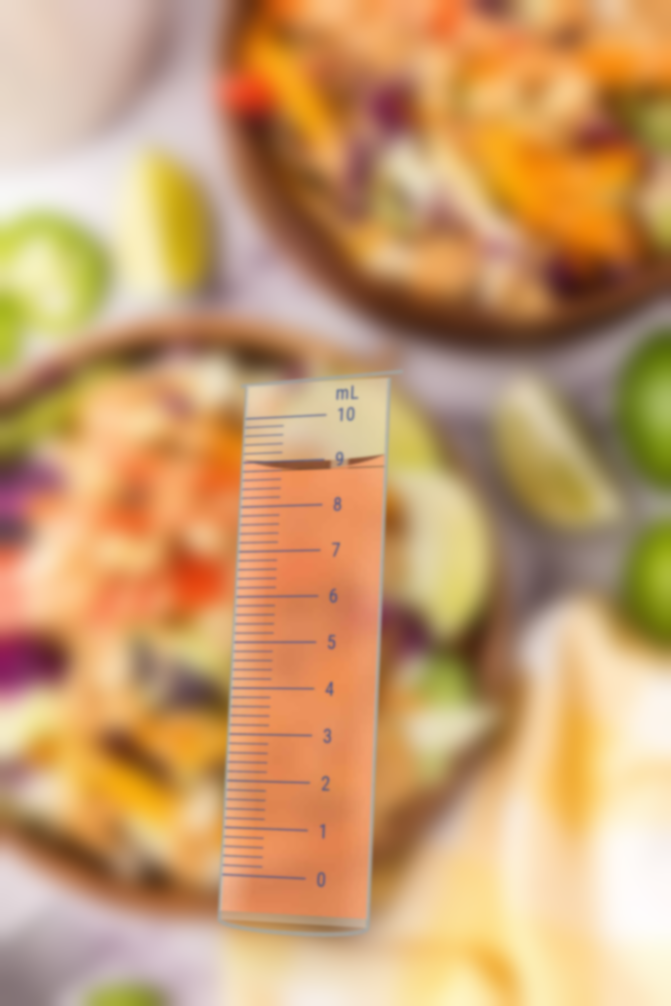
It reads 8.8
